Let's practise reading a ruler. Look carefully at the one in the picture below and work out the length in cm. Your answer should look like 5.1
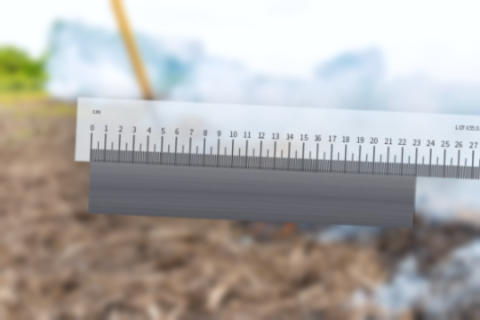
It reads 23
